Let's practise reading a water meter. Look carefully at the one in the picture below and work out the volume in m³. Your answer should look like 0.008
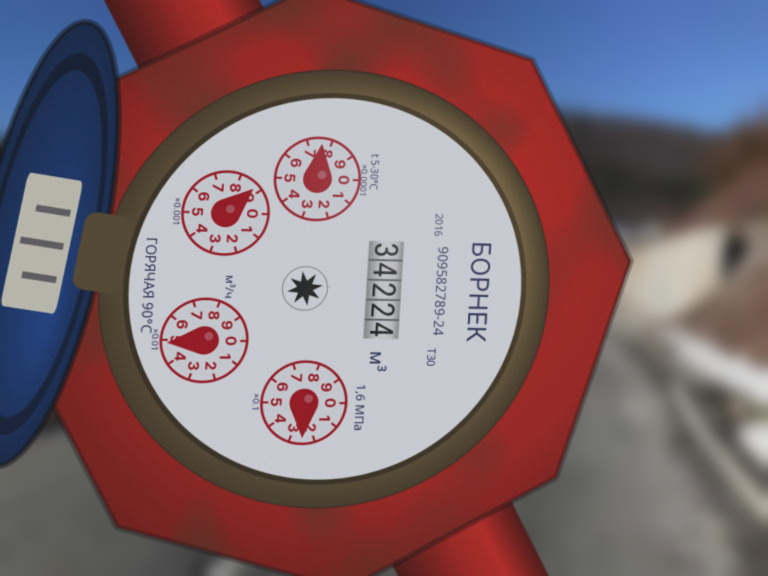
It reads 34224.2487
